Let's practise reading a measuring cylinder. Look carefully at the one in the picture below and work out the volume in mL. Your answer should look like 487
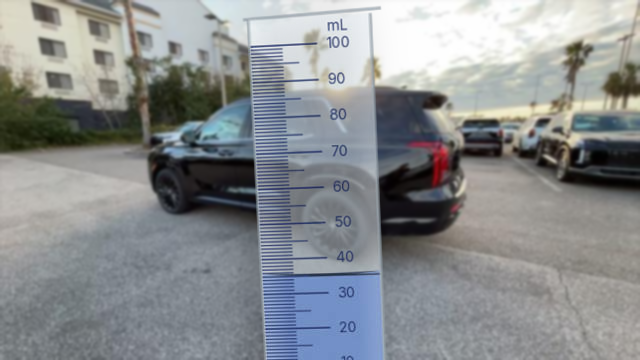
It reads 35
